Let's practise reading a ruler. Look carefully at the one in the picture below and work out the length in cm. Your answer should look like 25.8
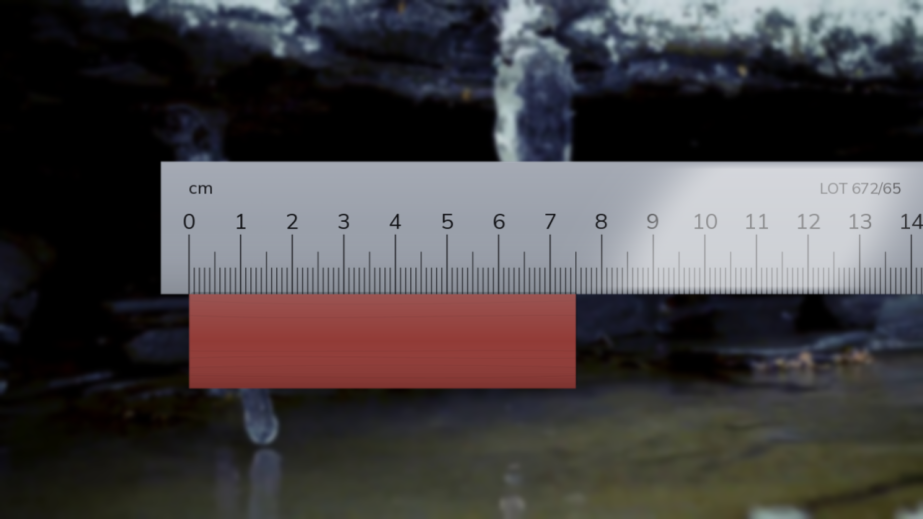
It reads 7.5
